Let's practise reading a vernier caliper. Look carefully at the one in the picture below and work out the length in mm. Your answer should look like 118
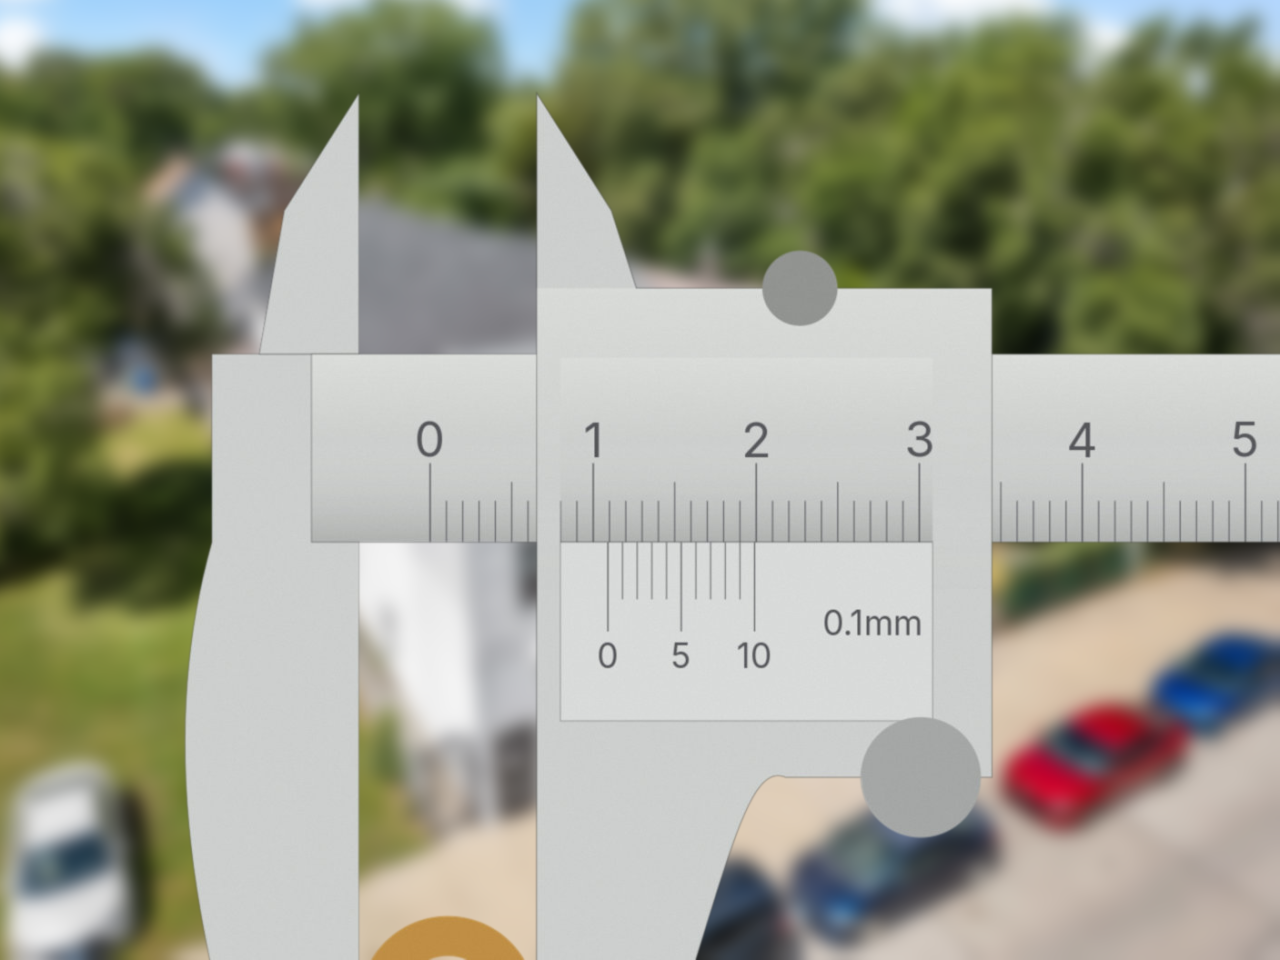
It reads 10.9
